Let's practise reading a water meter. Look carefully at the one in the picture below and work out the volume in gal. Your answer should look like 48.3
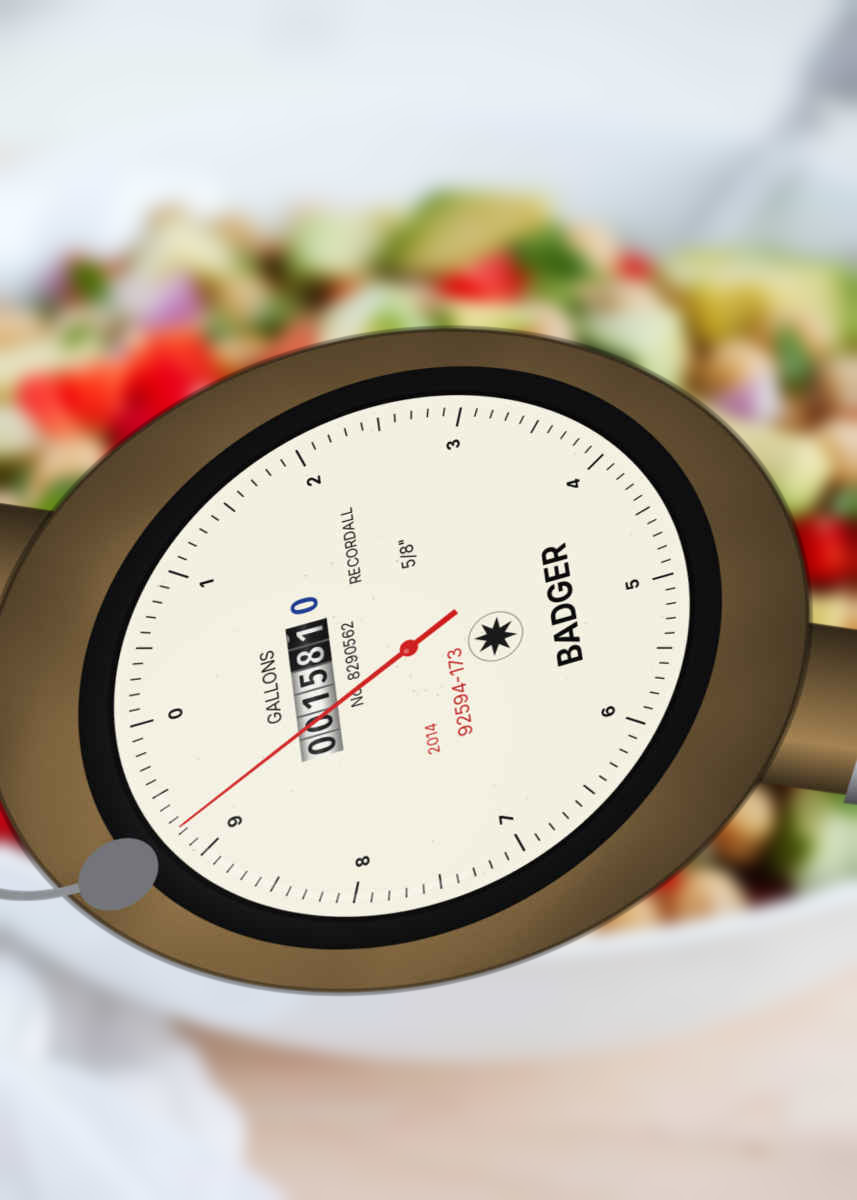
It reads 15809.2
